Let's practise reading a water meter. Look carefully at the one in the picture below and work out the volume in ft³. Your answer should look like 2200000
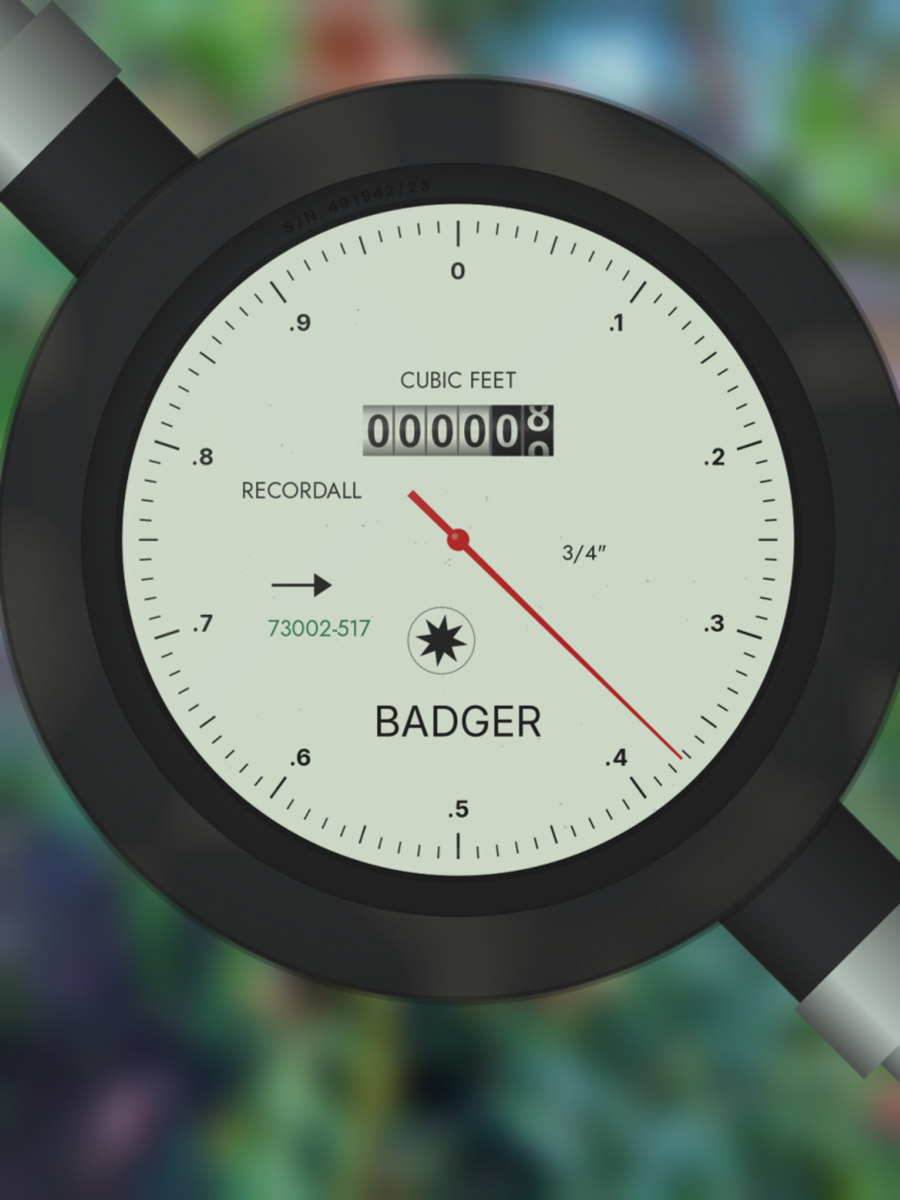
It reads 8.37
